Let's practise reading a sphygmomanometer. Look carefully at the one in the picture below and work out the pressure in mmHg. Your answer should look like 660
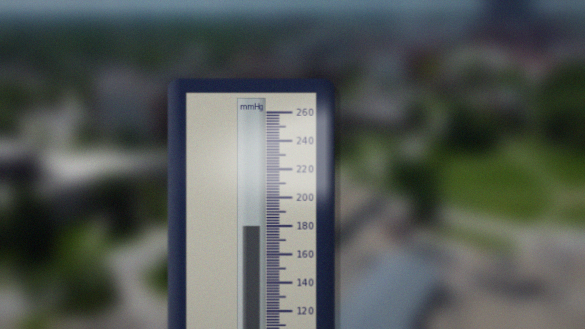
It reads 180
